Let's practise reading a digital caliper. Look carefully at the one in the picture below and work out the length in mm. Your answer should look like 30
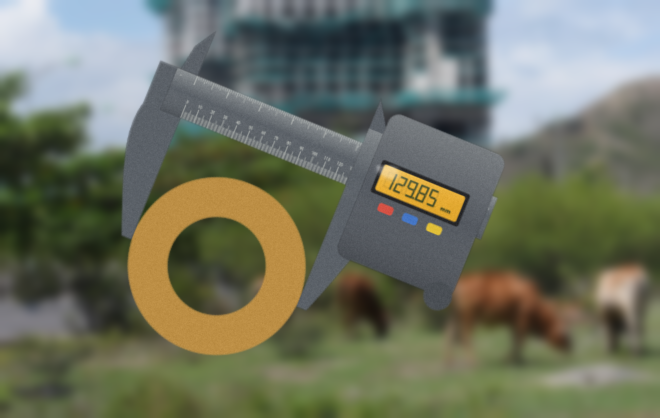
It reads 129.85
